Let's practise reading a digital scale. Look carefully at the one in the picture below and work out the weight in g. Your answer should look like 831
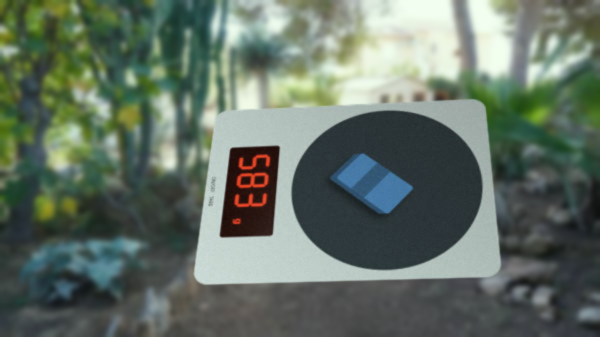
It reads 583
